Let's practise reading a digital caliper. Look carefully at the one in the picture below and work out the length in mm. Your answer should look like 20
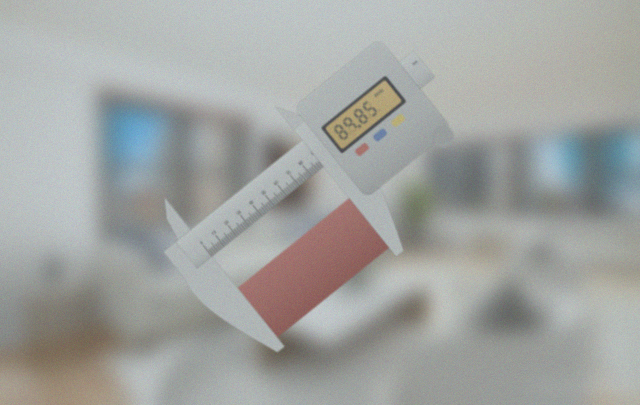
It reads 89.85
